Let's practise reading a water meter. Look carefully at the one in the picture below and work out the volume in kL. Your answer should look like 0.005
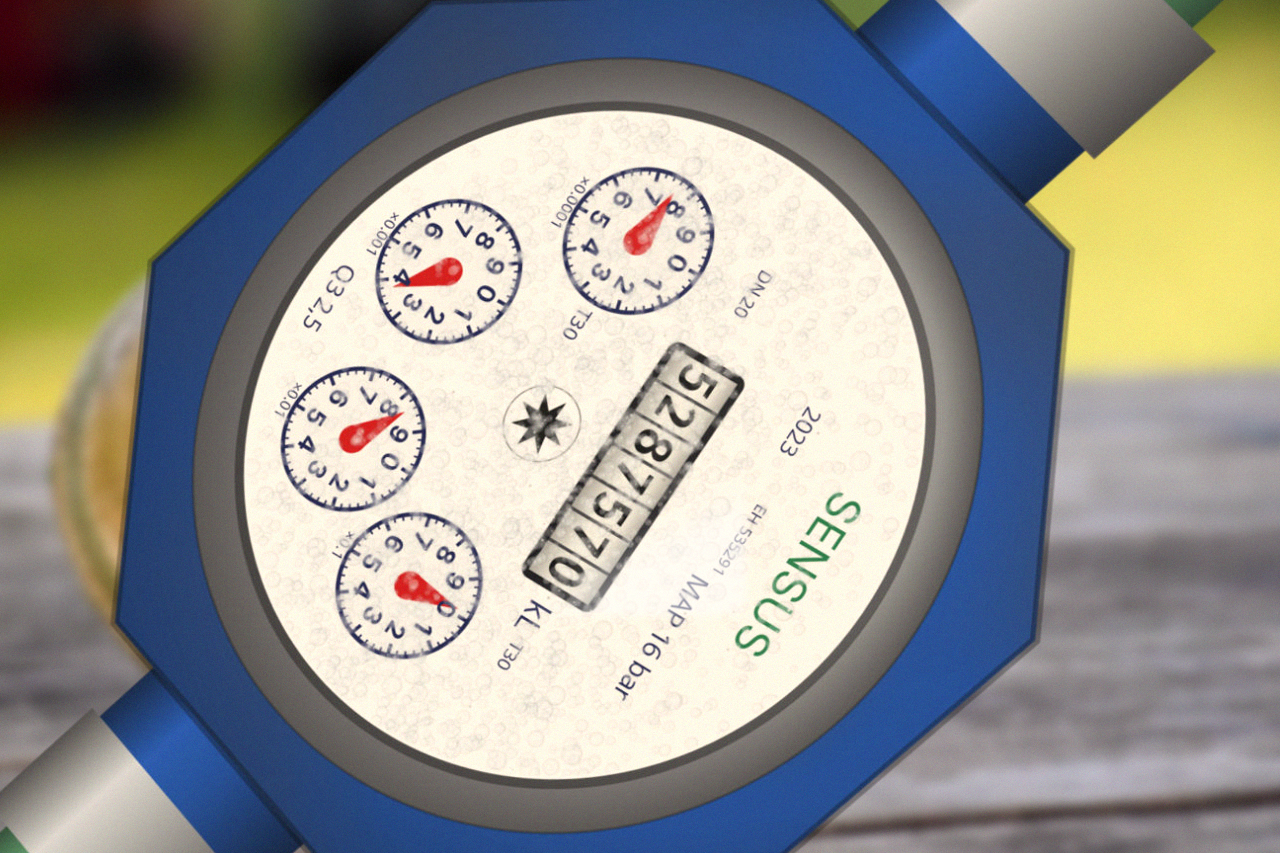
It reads 5287569.9837
